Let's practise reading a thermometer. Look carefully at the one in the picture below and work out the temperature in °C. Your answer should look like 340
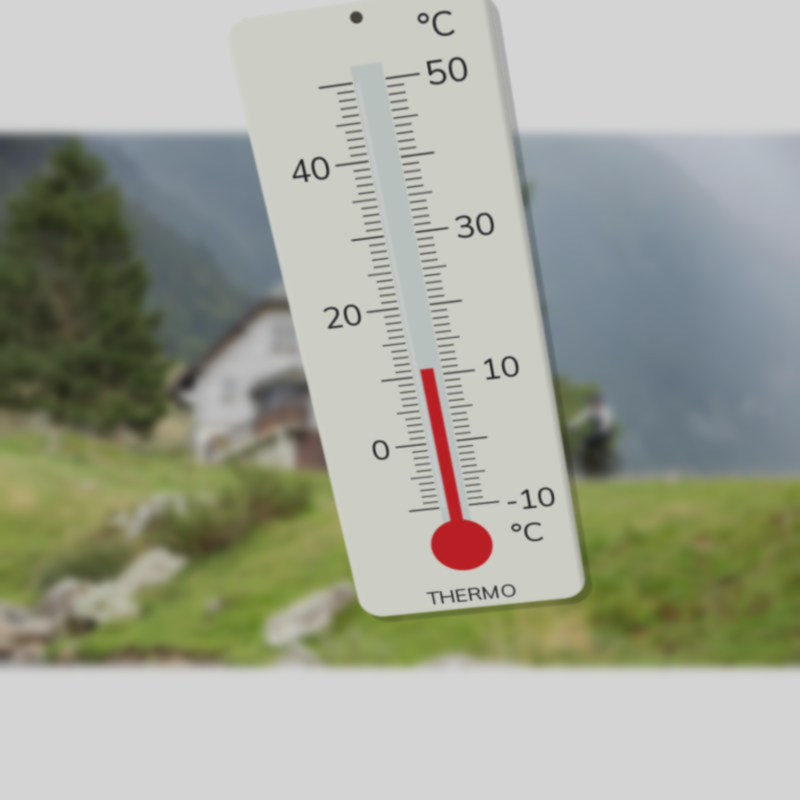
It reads 11
